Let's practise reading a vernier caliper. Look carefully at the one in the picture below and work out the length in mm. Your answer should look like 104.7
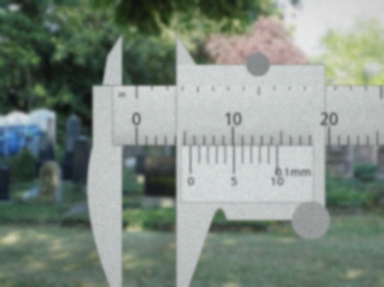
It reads 5.6
